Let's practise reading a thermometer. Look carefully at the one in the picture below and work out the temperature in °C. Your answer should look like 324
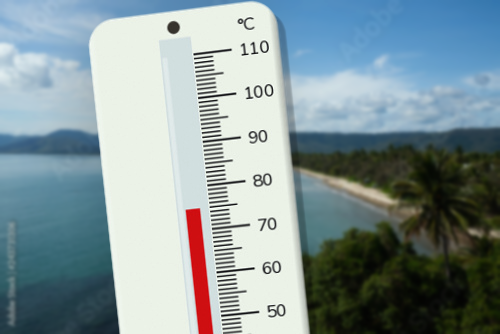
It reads 75
